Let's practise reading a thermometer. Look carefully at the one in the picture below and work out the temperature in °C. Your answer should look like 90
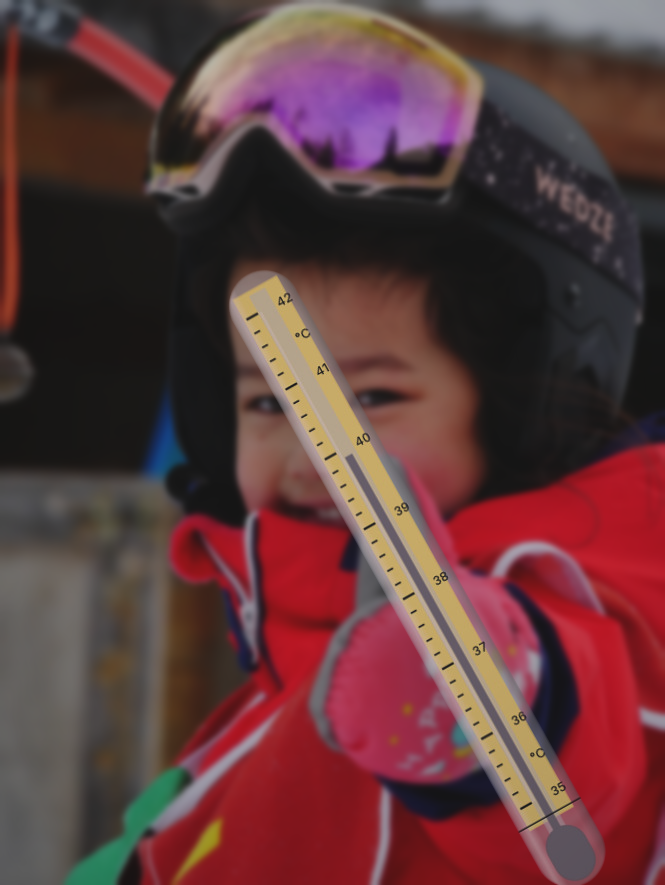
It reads 39.9
